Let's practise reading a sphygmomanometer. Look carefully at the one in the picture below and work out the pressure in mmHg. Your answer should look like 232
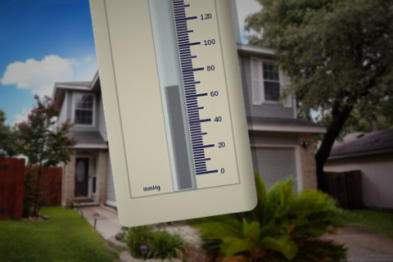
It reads 70
